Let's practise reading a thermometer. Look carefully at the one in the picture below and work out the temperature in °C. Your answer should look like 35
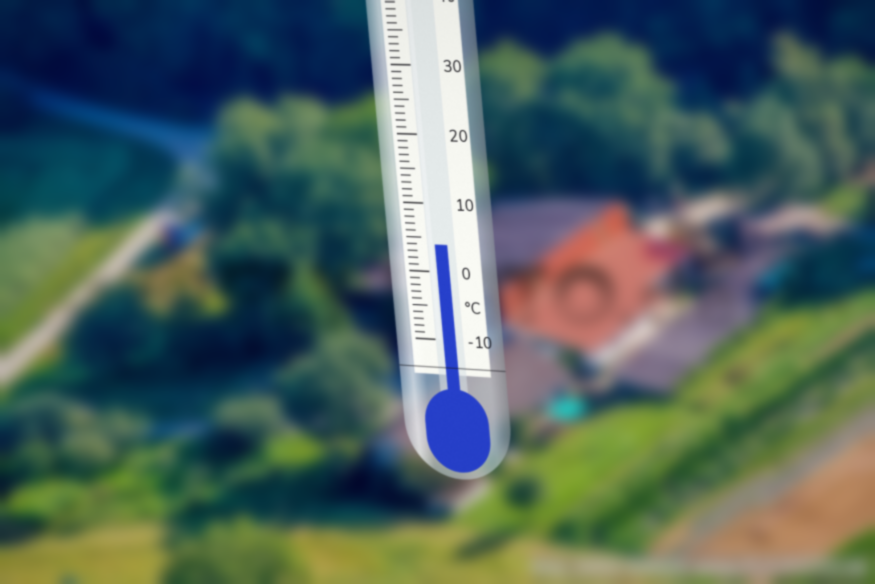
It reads 4
